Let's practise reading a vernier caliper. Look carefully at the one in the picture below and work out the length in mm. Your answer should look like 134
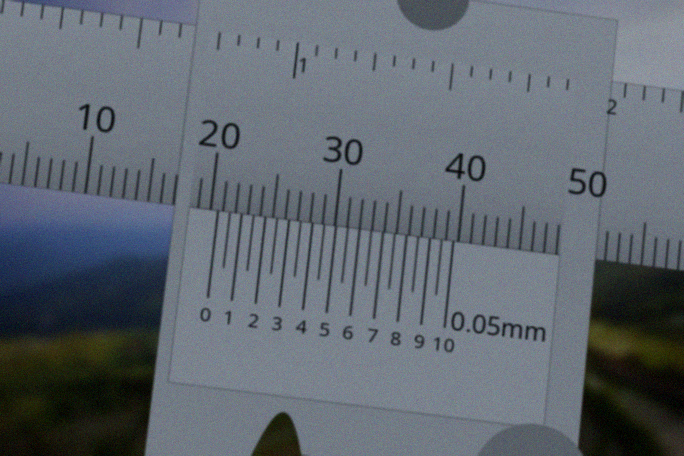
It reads 20.6
